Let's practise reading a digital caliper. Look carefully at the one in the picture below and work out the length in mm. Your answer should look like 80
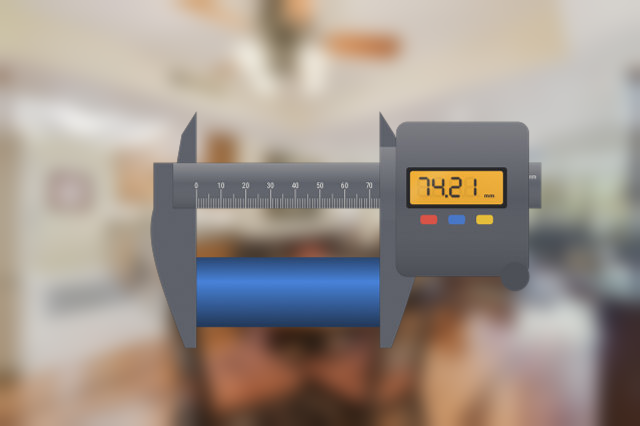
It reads 74.21
